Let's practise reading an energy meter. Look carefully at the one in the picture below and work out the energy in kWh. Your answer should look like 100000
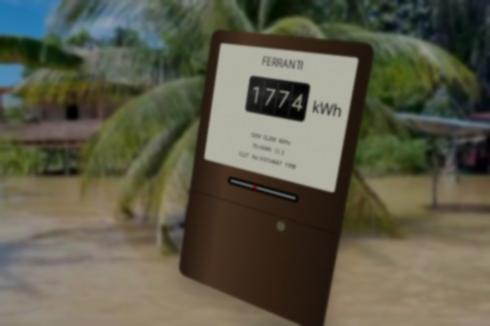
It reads 1774
